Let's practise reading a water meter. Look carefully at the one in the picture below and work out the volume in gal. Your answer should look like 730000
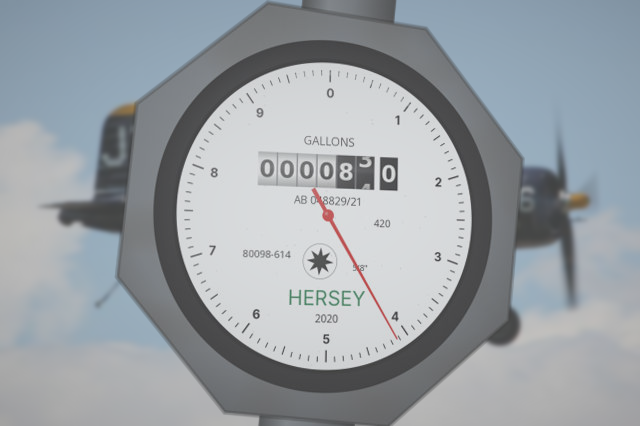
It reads 834.1
